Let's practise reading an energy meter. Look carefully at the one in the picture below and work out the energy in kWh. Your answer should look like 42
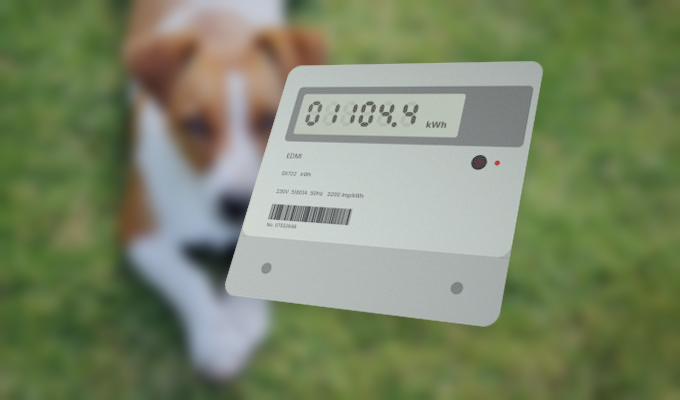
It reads 1104.4
